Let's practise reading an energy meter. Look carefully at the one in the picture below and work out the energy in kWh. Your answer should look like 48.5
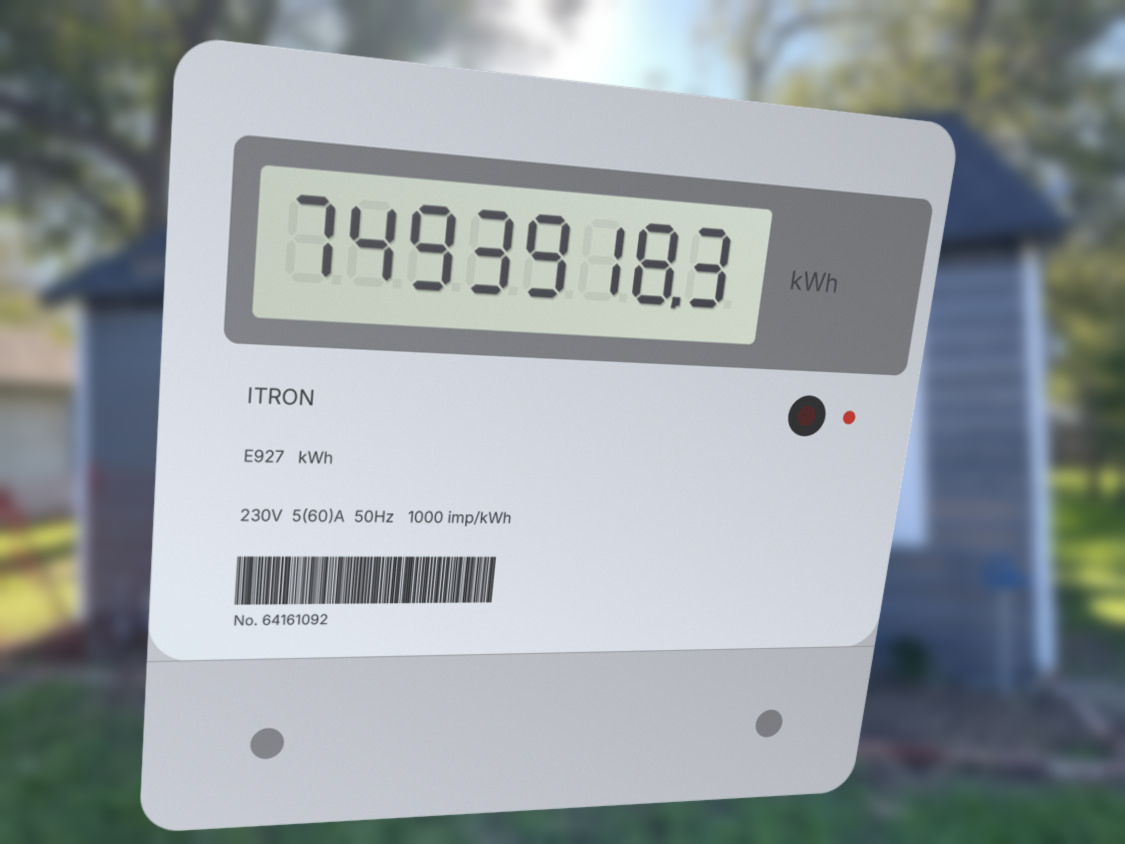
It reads 7493918.3
